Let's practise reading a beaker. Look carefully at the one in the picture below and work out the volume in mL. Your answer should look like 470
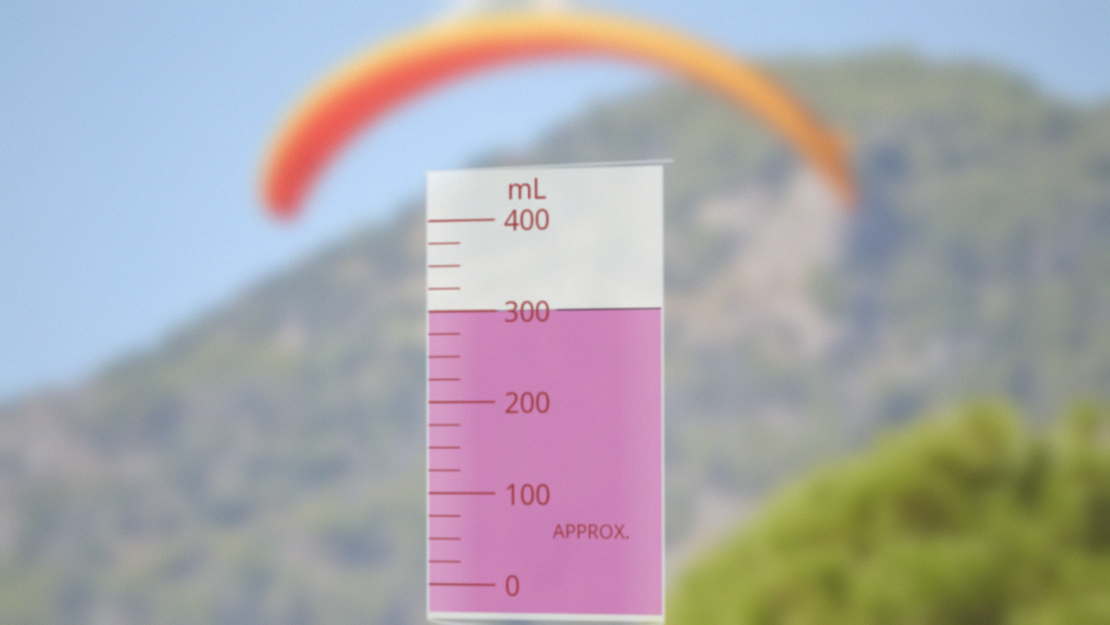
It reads 300
